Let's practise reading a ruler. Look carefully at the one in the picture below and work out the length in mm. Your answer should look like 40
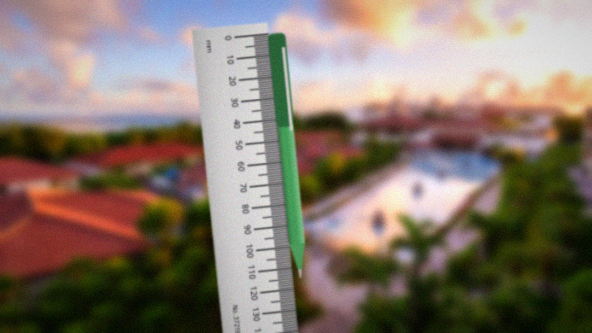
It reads 115
